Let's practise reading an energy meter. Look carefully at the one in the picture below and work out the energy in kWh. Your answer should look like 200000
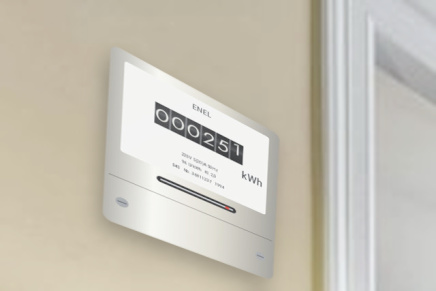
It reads 251
